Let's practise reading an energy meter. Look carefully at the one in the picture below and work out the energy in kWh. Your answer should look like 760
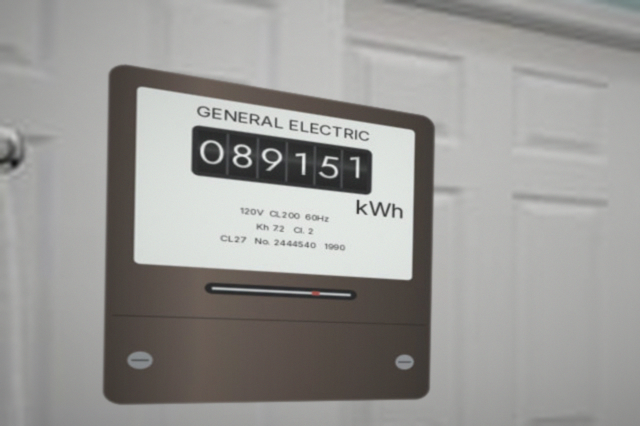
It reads 89151
